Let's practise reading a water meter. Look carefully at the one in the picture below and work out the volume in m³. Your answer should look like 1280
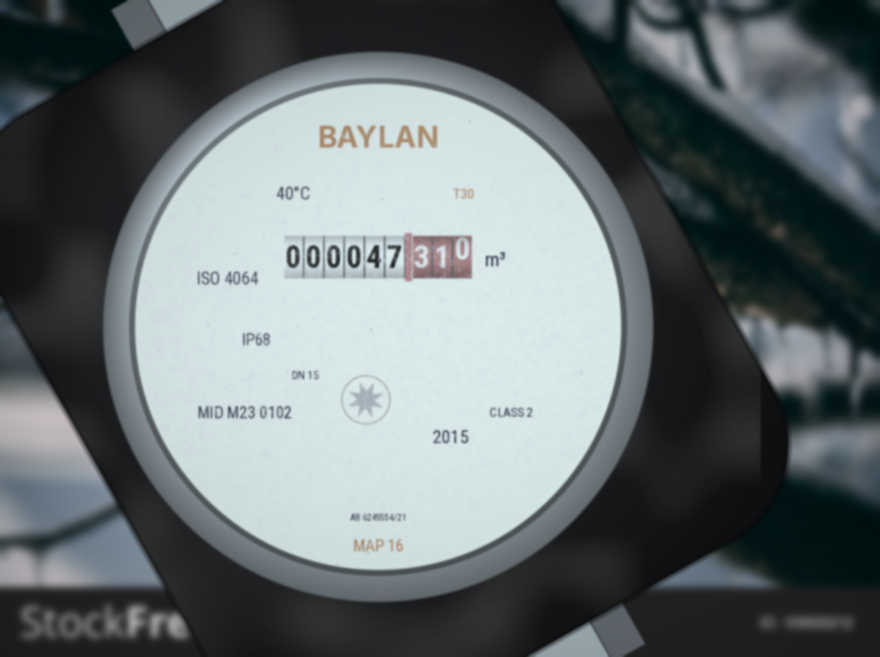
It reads 47.310
